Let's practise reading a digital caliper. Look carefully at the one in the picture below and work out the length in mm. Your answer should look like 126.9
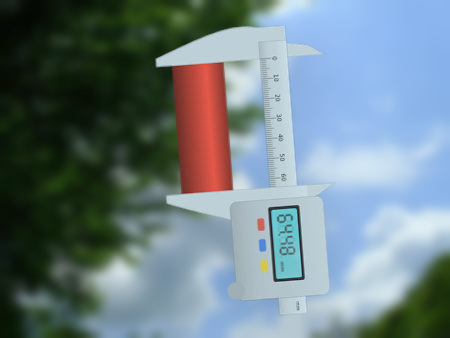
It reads 64.48
